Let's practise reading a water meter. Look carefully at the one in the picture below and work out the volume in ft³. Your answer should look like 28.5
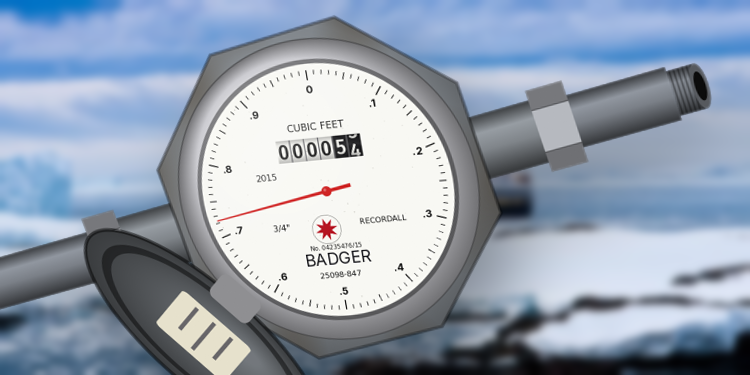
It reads 53.72
